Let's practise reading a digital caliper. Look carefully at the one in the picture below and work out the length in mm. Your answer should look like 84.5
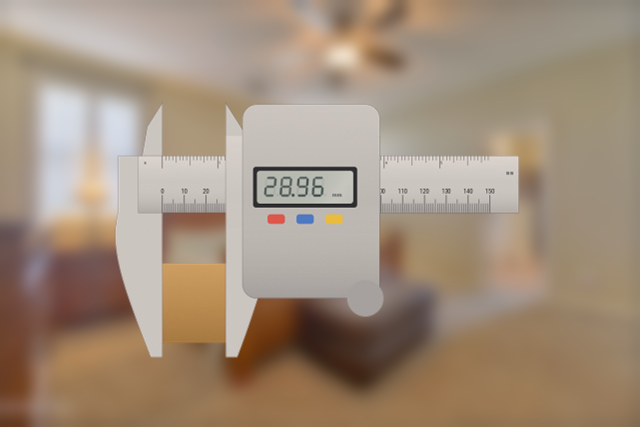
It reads 28.96
